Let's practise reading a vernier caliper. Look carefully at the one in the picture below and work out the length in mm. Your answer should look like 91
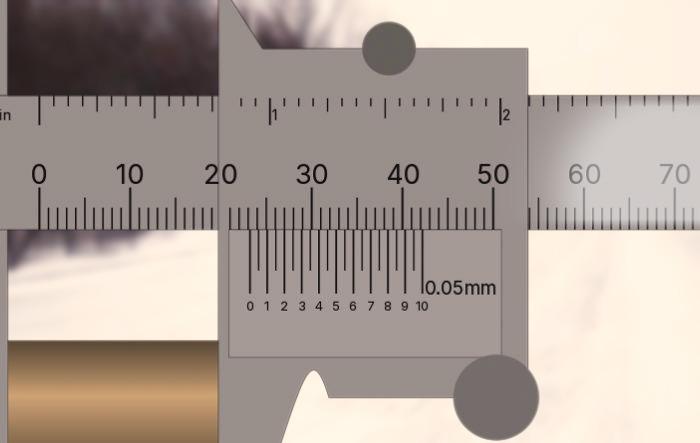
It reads 23.2
